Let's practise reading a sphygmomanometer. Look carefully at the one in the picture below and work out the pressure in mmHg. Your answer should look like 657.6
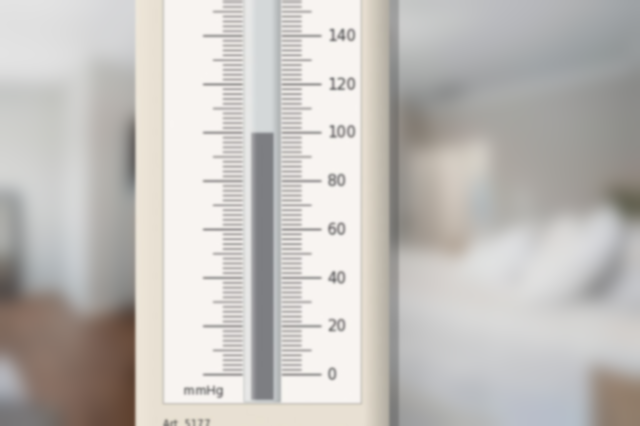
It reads 100
